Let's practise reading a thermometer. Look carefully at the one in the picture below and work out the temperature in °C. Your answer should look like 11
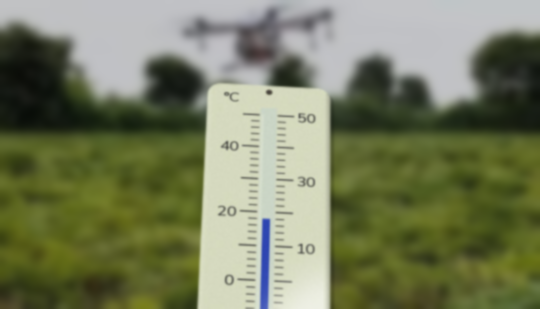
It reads 18
